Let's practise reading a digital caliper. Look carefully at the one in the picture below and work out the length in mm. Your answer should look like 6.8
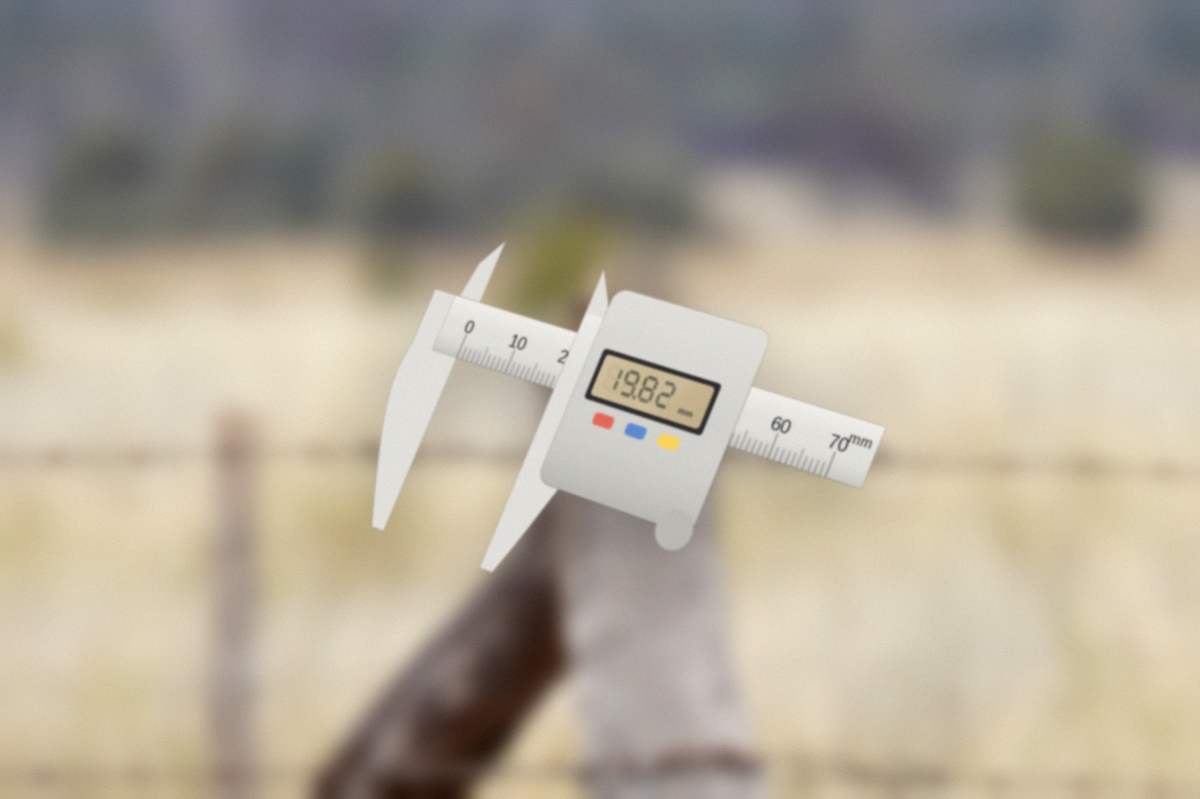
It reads 19.82
